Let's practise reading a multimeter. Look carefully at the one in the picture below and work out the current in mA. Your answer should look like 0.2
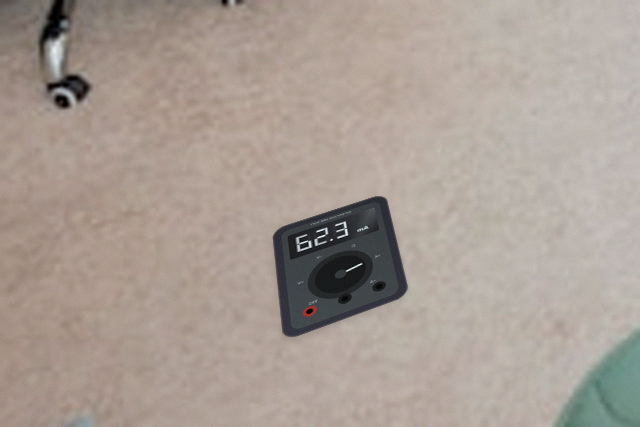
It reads 62.3
